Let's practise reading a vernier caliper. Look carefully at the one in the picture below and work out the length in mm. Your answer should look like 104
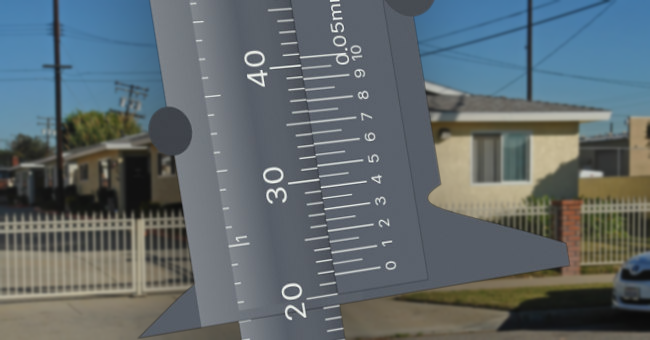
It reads 21.7
